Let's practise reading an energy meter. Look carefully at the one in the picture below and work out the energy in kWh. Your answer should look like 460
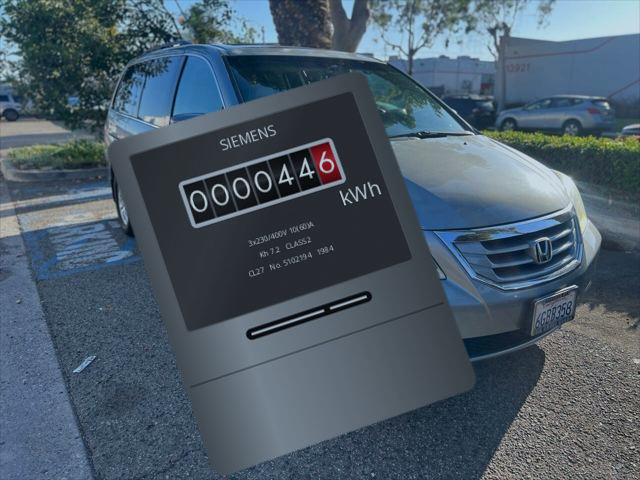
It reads 44.6
